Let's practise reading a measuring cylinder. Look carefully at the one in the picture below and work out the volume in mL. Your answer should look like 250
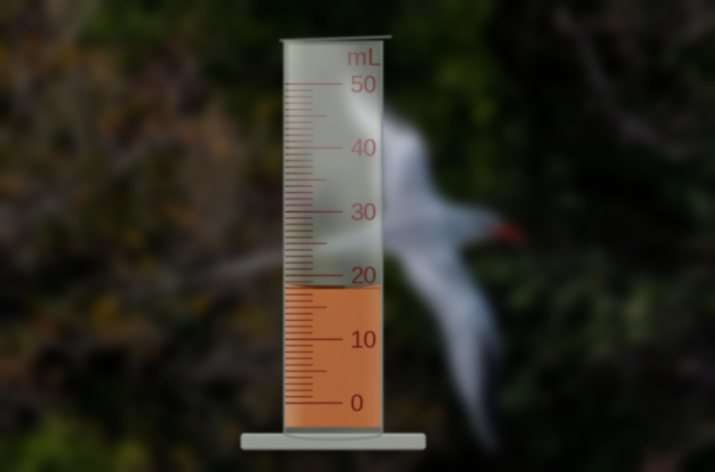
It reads 18
